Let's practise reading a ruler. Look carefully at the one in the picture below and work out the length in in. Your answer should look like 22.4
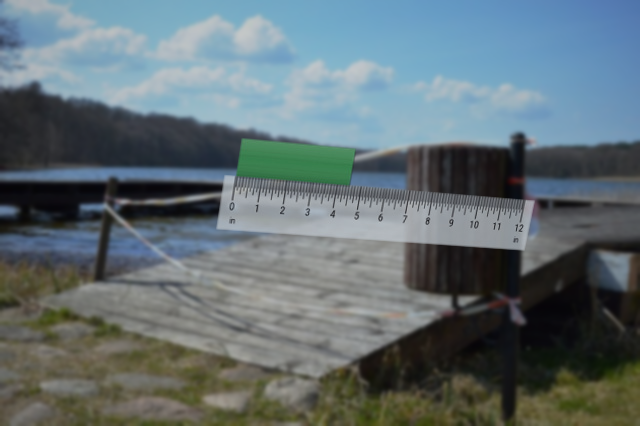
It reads 4.5
